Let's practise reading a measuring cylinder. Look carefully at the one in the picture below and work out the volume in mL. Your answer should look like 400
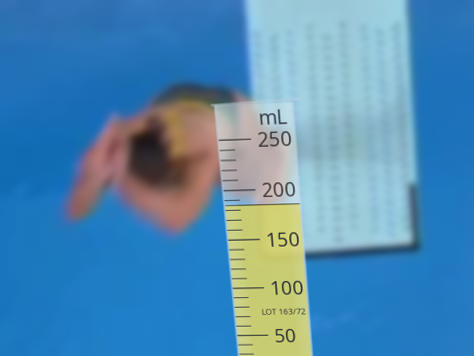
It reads 185
